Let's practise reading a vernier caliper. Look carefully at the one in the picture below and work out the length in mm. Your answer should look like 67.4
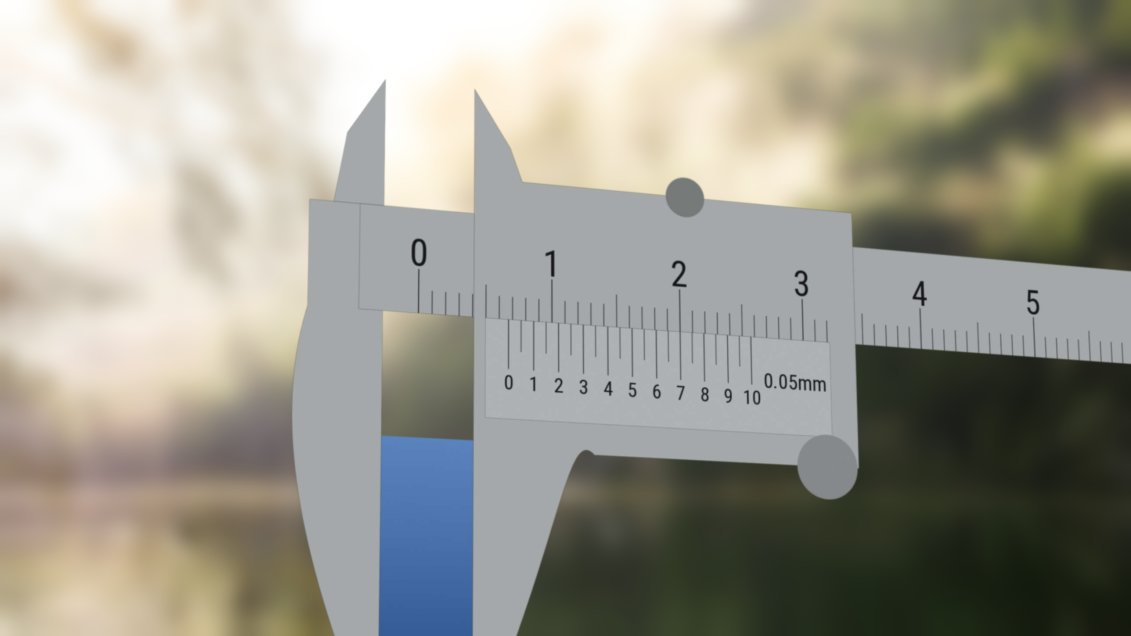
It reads 6.7
